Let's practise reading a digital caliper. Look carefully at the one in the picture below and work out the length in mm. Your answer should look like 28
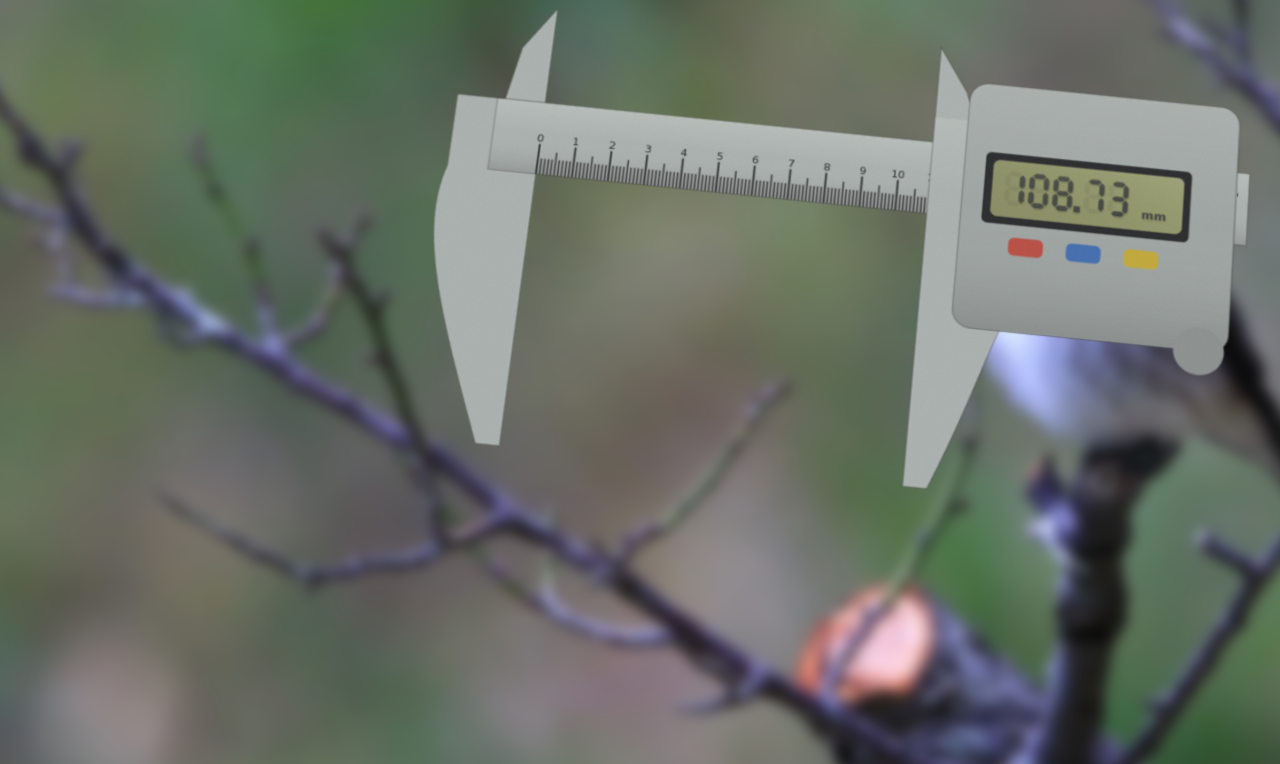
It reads 108.73
